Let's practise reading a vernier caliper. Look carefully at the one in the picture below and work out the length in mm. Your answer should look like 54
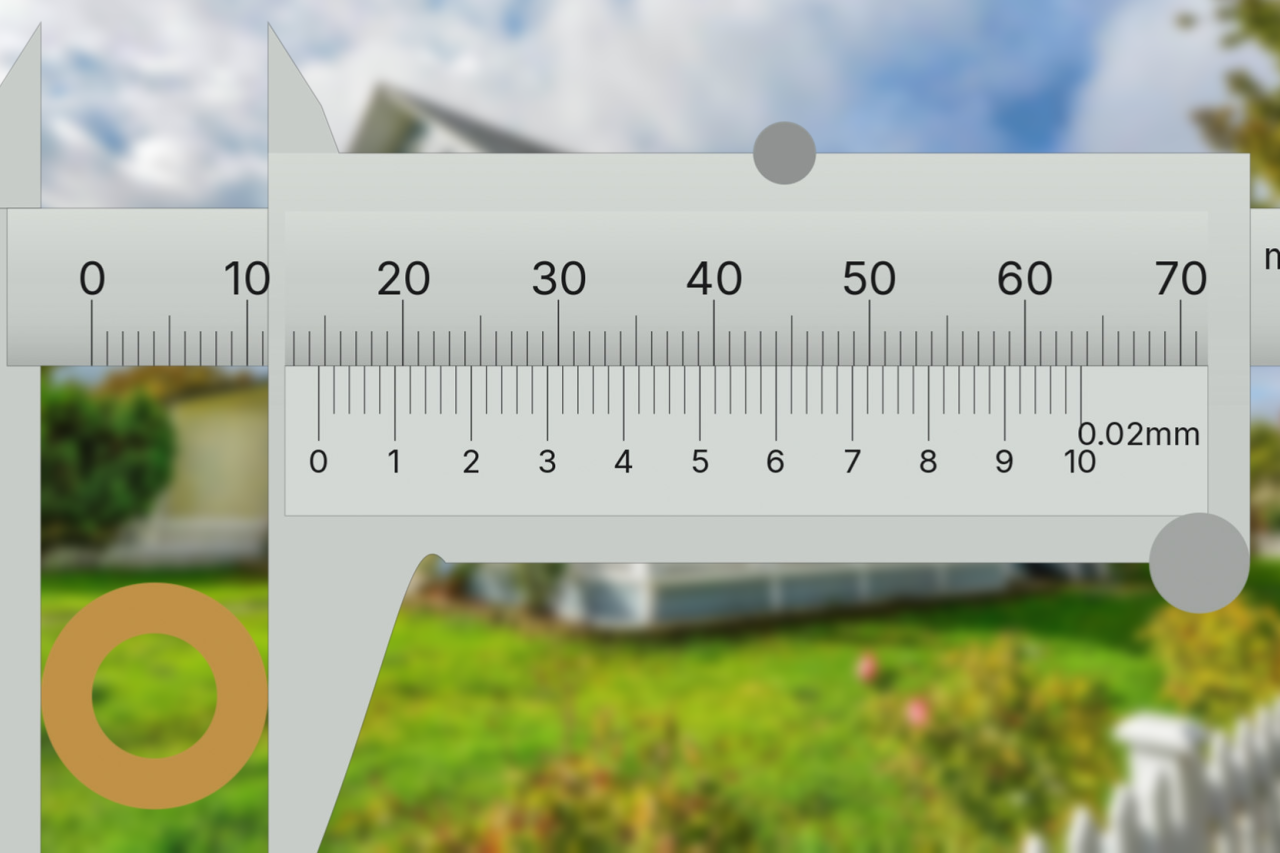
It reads 14.6
